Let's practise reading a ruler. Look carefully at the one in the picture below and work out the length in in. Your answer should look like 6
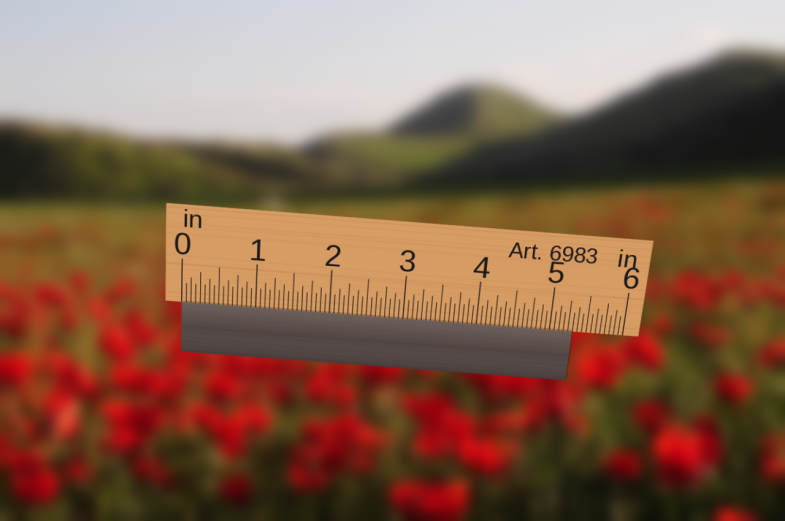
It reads 5.3125
